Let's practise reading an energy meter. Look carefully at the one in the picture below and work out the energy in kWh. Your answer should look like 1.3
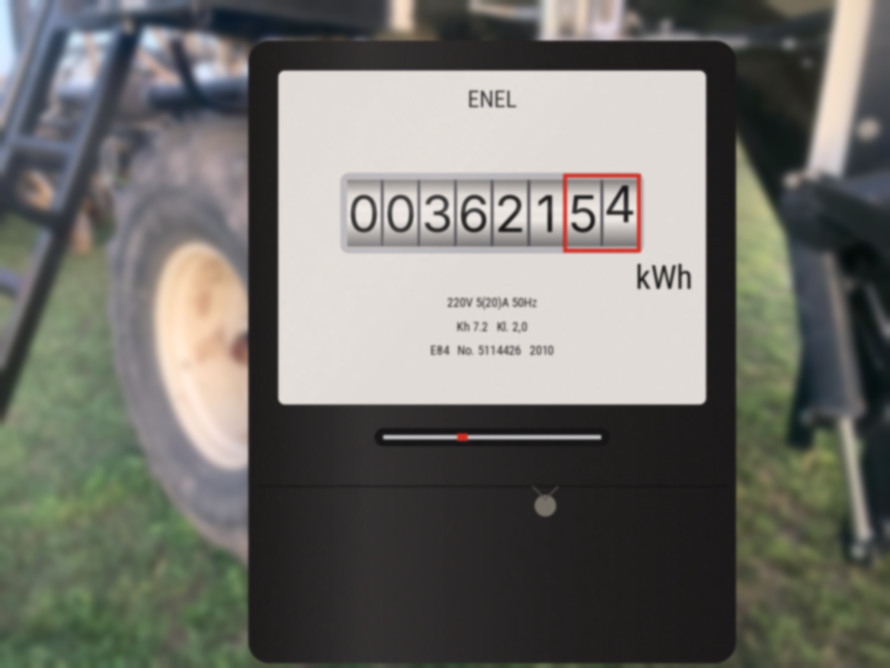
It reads 3621.54
